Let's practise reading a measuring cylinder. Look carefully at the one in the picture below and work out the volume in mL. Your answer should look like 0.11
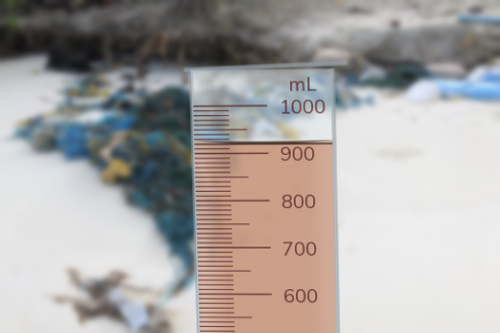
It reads 920
